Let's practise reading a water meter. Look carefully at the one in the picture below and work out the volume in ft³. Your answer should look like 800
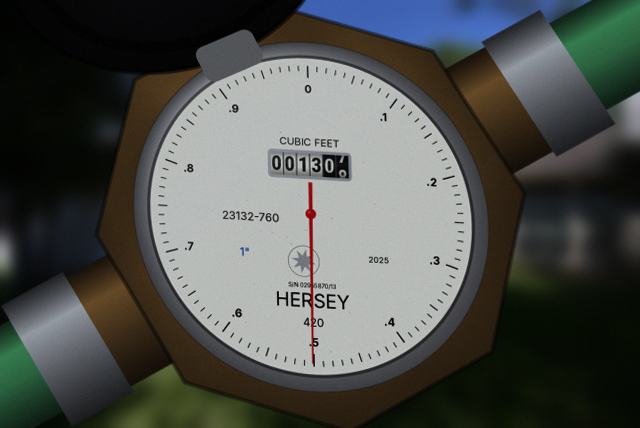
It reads 1307.50
